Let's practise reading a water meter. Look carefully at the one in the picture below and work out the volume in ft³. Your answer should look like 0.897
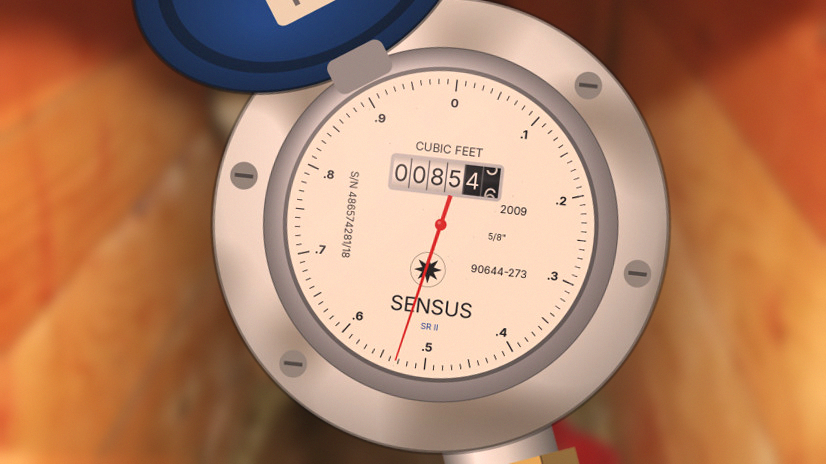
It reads 8545.53
